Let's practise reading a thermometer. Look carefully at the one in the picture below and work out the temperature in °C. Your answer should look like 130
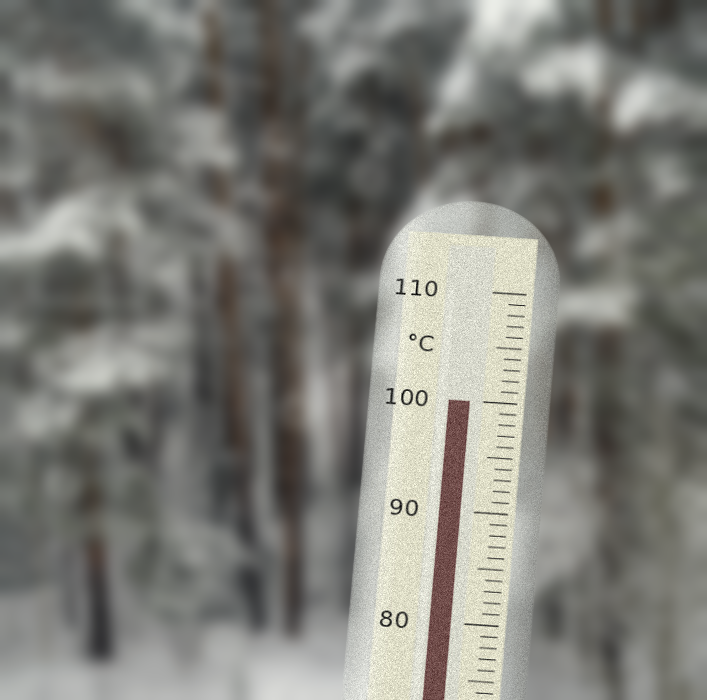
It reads 100
